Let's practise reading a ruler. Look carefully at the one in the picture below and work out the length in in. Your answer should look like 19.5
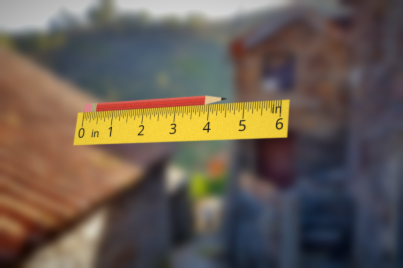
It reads 4.5
